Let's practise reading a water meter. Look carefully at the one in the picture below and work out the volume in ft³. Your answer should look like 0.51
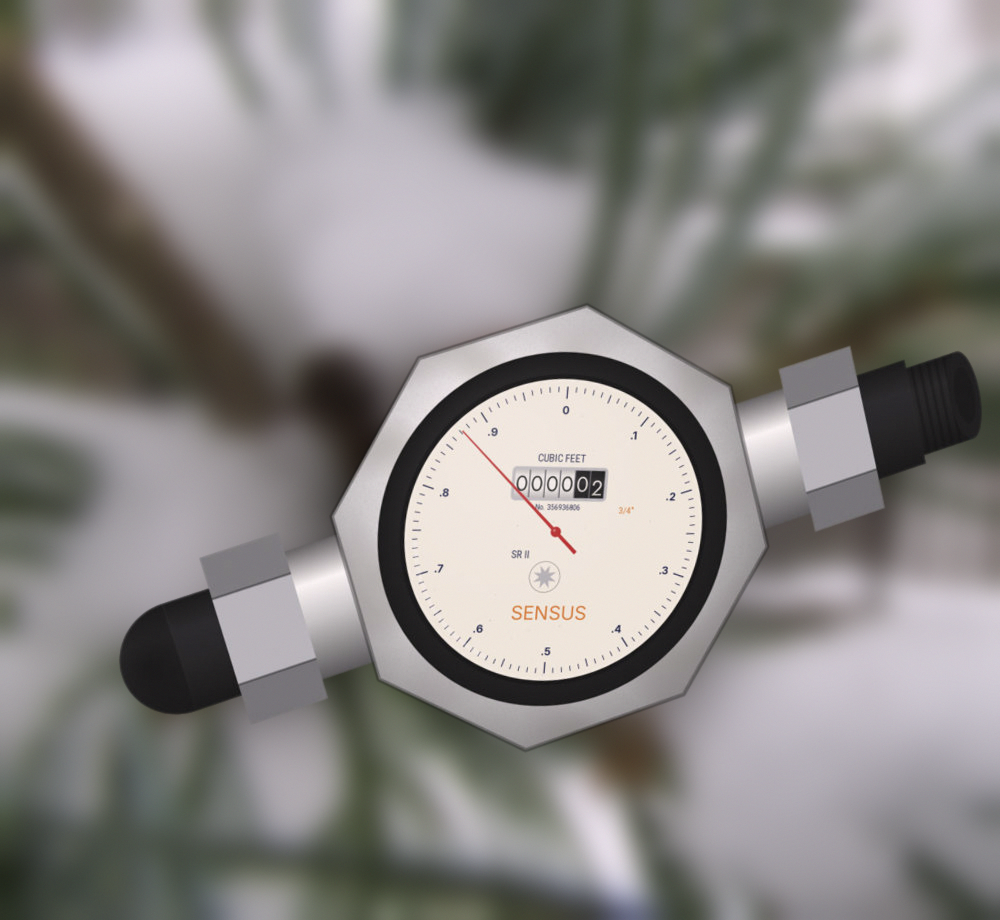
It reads 1.87
